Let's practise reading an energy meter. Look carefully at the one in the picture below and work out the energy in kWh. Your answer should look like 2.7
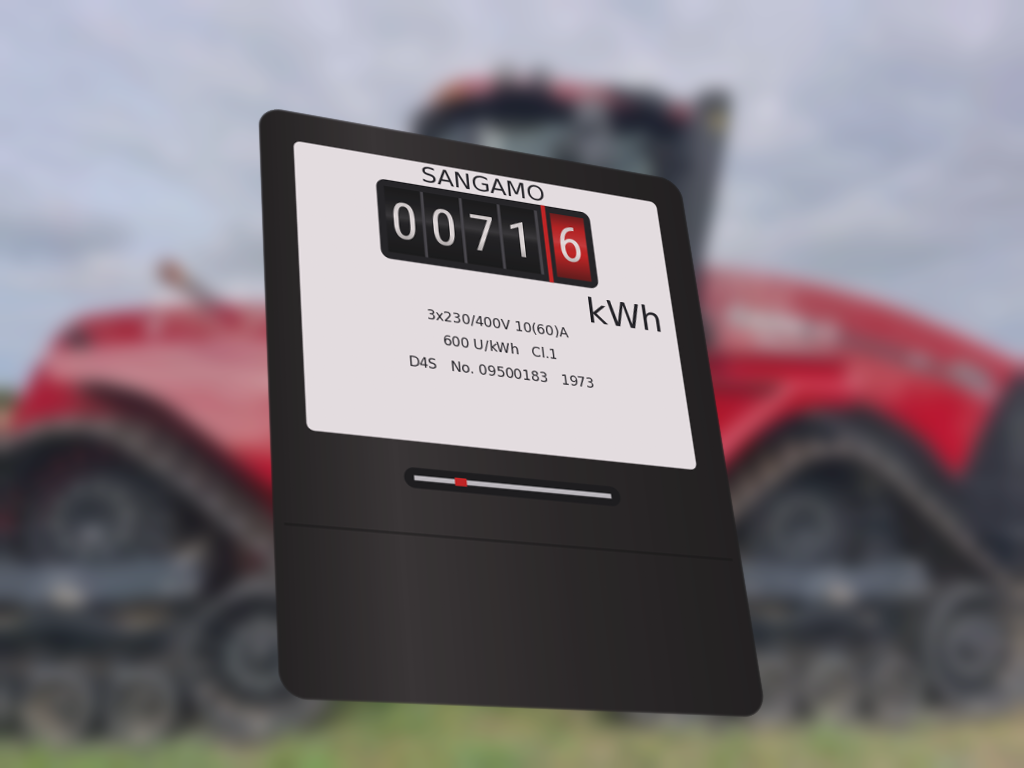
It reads 71.6
